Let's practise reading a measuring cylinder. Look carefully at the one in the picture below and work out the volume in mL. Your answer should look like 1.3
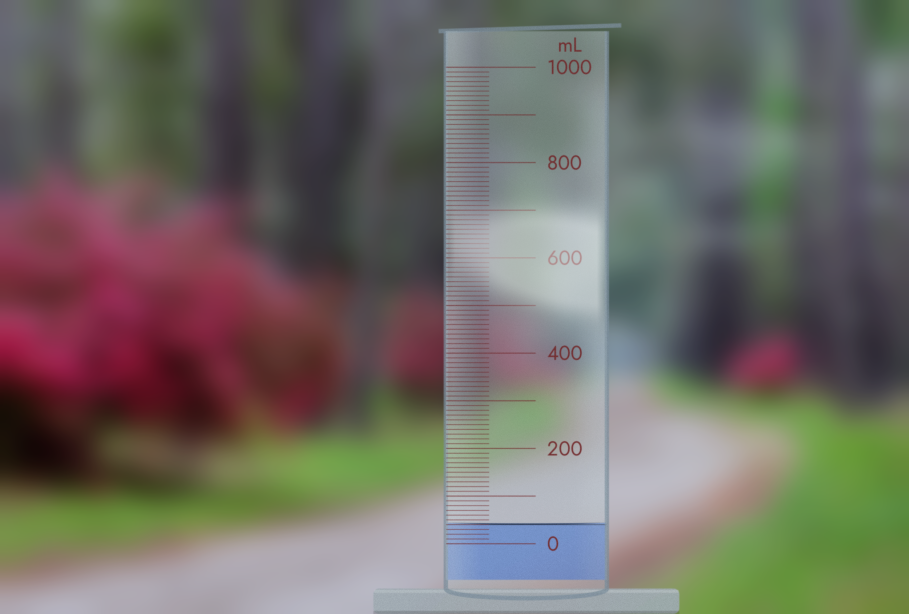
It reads 40
